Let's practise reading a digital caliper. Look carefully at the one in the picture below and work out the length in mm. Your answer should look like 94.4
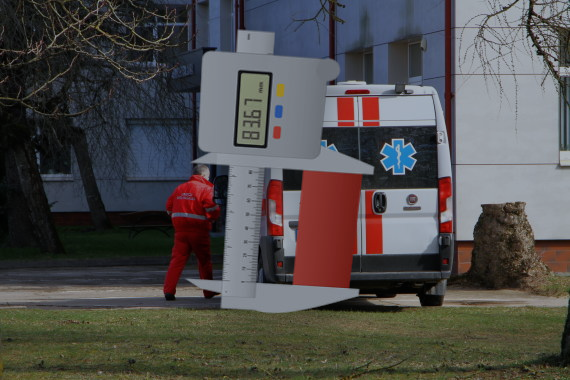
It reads 83.67
